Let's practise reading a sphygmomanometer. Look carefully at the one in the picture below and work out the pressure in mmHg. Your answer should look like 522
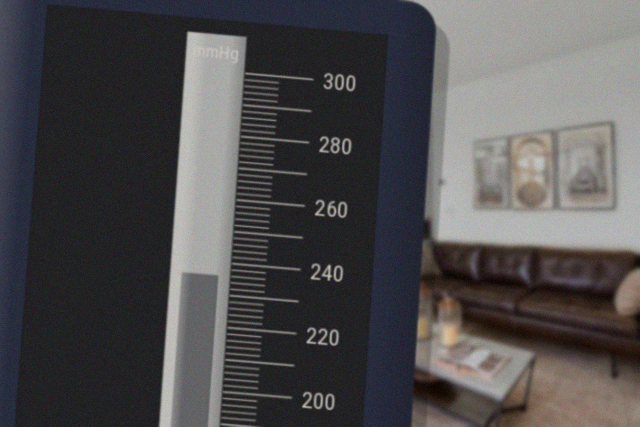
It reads 236
